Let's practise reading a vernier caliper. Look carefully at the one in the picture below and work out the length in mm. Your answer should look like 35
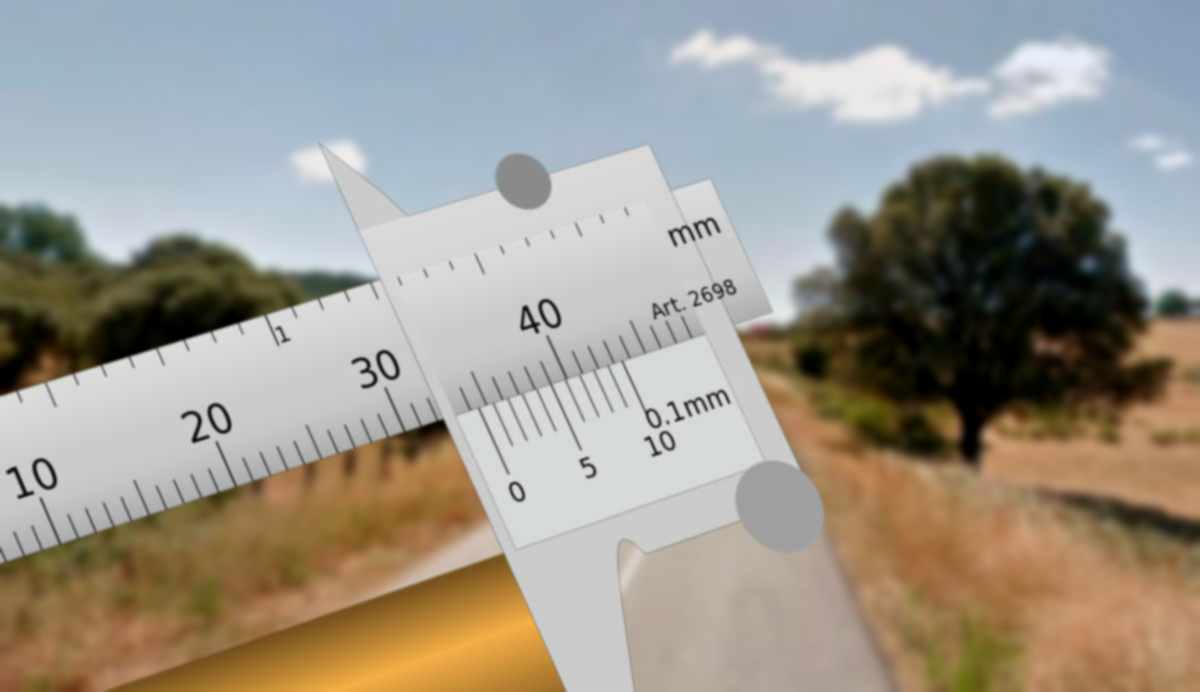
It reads 34.5
